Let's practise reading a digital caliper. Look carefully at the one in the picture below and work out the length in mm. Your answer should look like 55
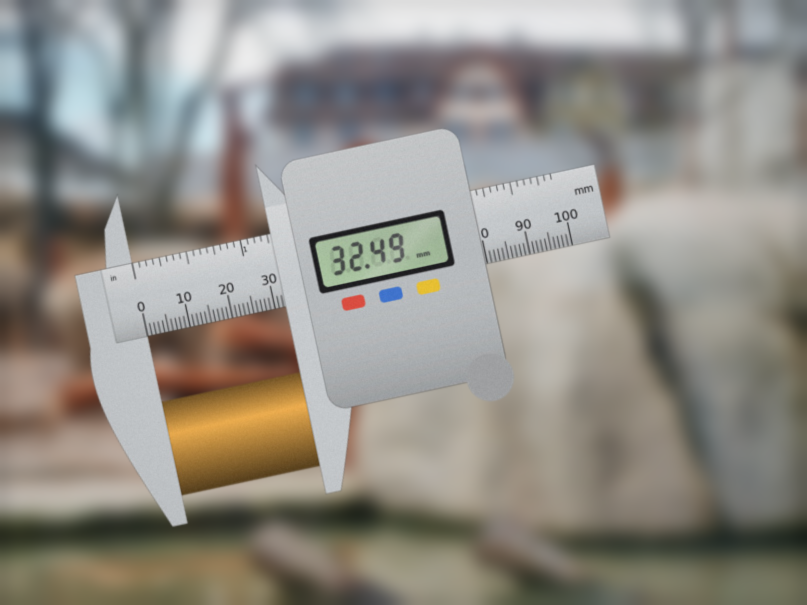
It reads 32.49
